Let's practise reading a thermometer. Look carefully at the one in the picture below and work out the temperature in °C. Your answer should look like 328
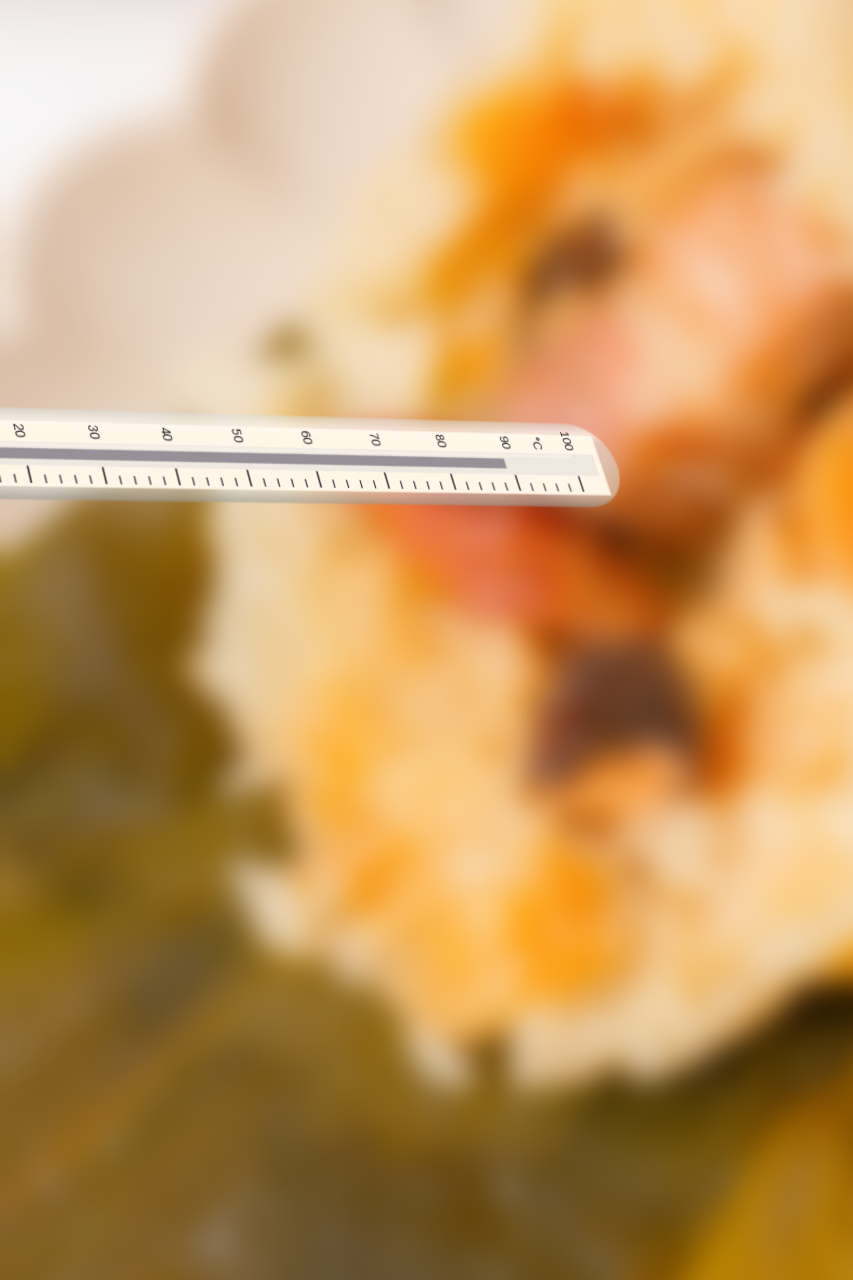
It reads 89
